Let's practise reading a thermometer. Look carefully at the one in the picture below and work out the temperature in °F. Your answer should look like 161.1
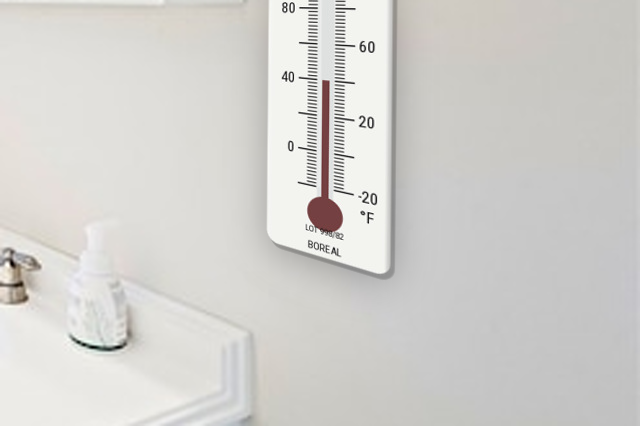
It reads 40
